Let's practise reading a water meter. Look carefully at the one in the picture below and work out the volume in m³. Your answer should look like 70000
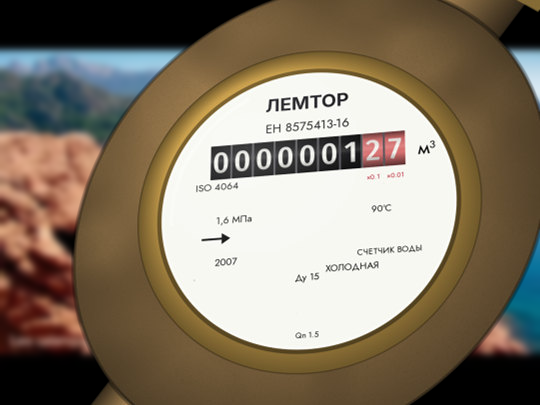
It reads 1.27
